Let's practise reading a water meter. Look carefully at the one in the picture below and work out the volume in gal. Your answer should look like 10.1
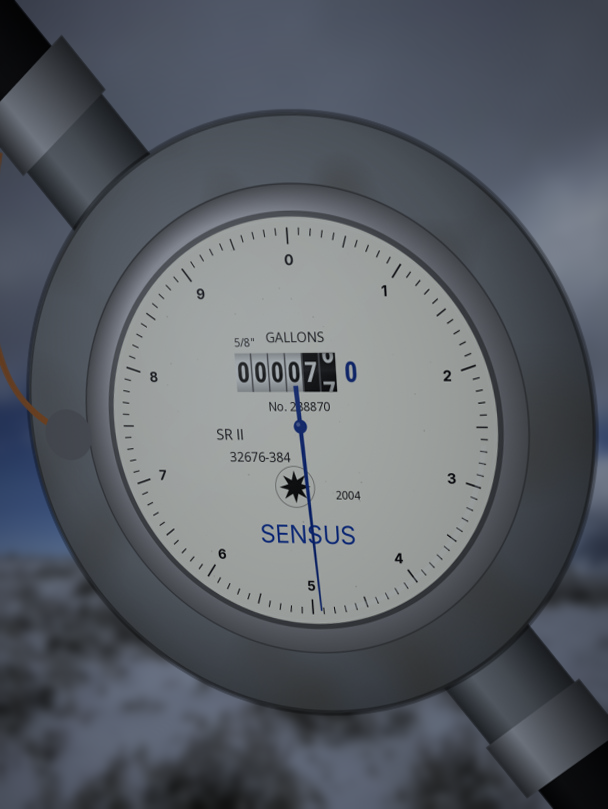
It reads 764.9
